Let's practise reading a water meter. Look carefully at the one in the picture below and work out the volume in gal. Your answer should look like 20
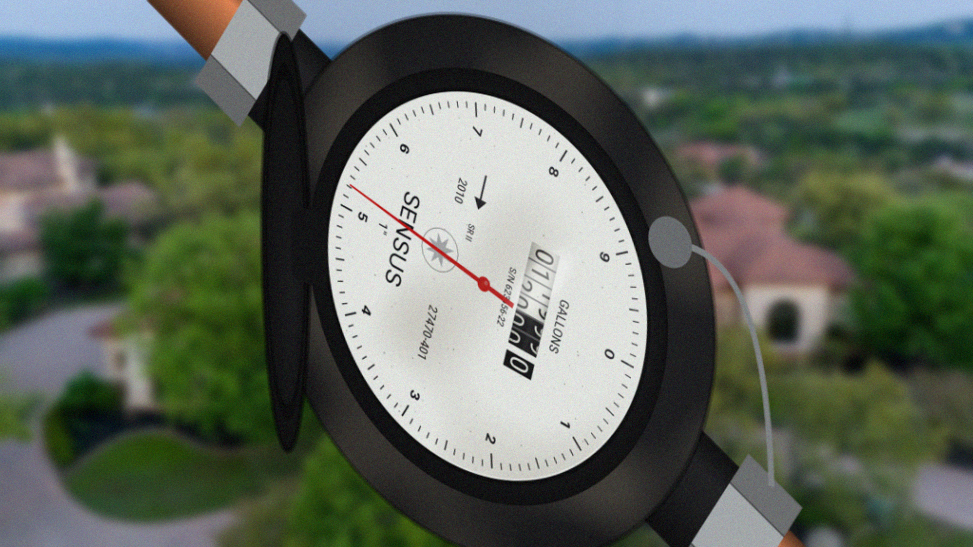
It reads 119995.2
